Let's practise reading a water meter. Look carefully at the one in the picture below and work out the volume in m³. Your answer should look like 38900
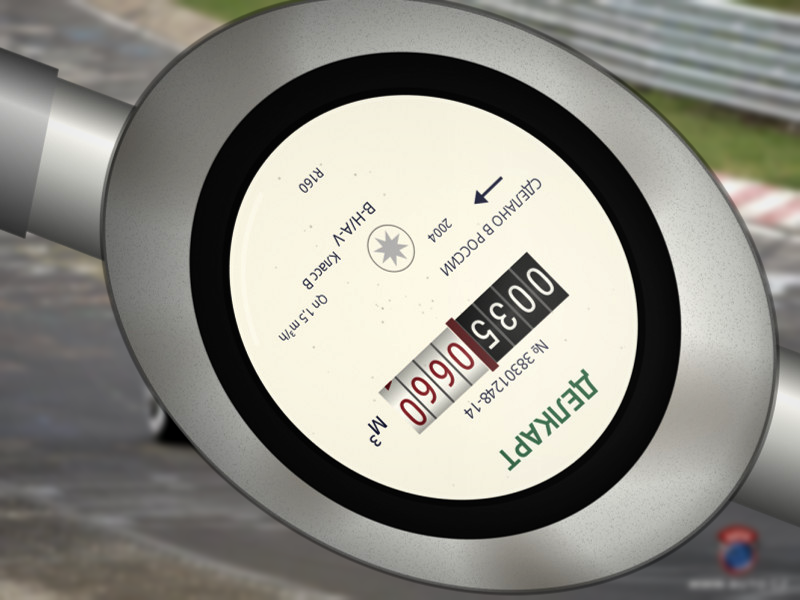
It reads 35.0660
